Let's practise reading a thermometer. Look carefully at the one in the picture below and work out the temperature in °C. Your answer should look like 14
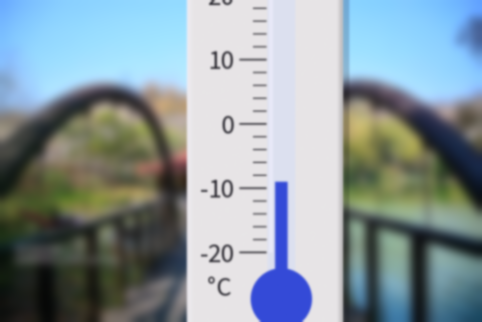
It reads -9
